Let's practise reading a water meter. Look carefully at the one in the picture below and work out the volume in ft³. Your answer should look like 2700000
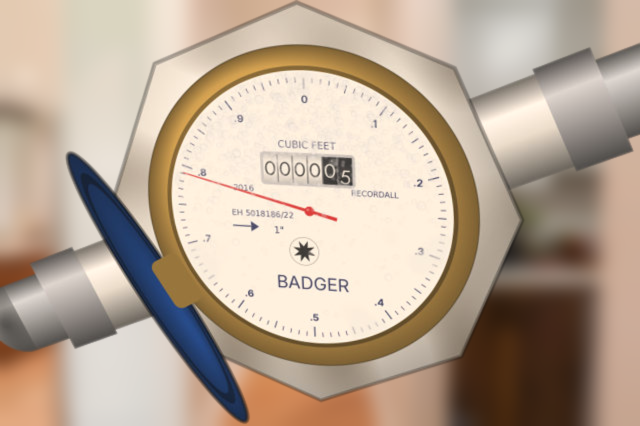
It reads 4.79
